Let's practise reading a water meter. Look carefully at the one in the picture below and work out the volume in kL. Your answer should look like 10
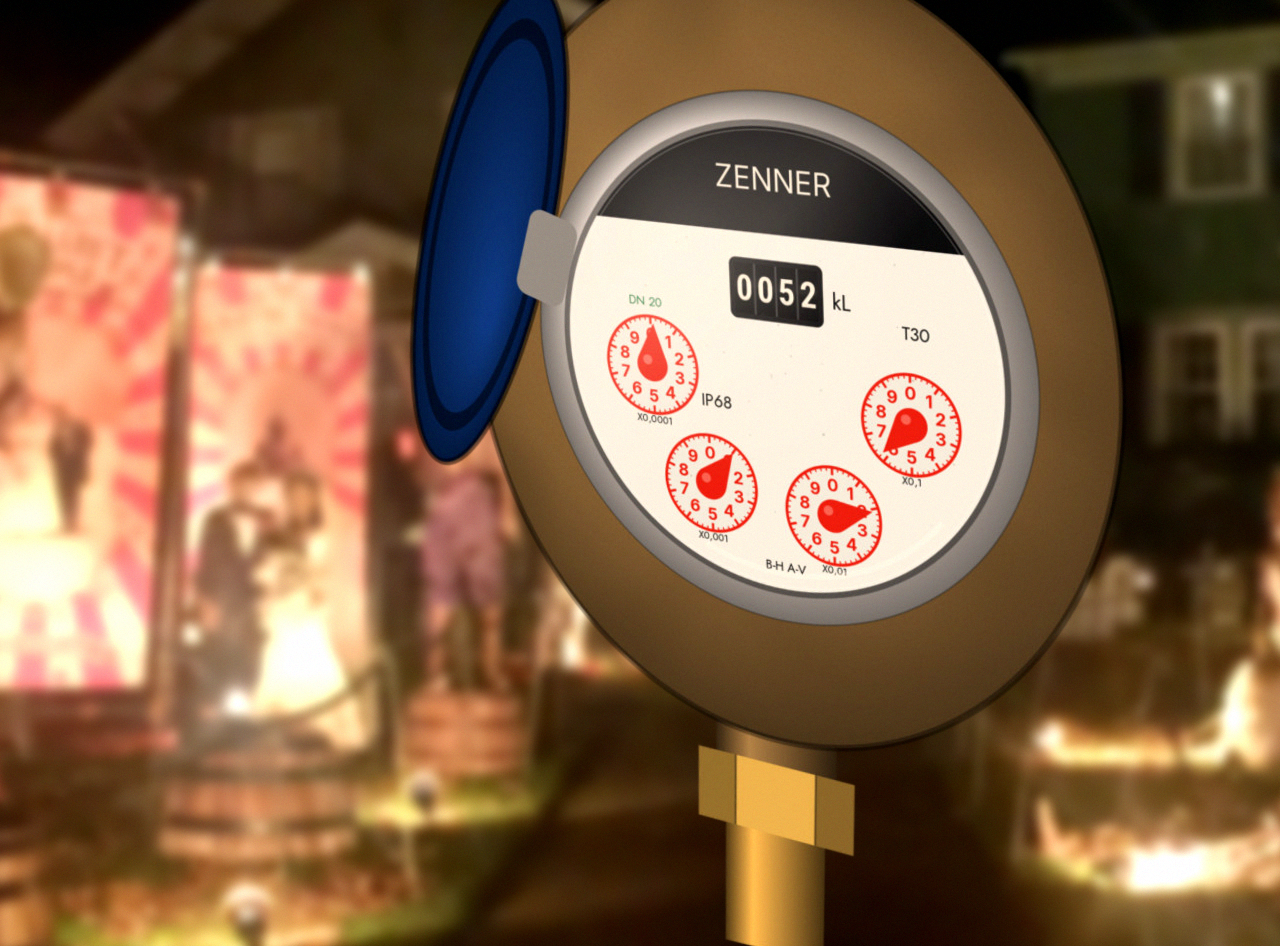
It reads 52.6210
